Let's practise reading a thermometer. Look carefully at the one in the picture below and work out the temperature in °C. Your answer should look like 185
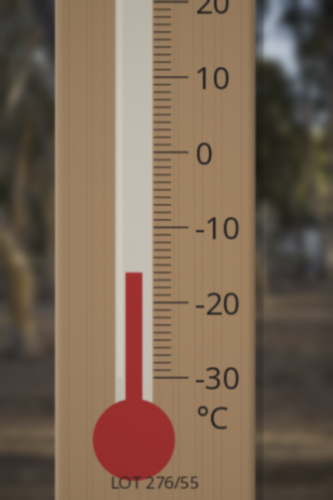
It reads -16
